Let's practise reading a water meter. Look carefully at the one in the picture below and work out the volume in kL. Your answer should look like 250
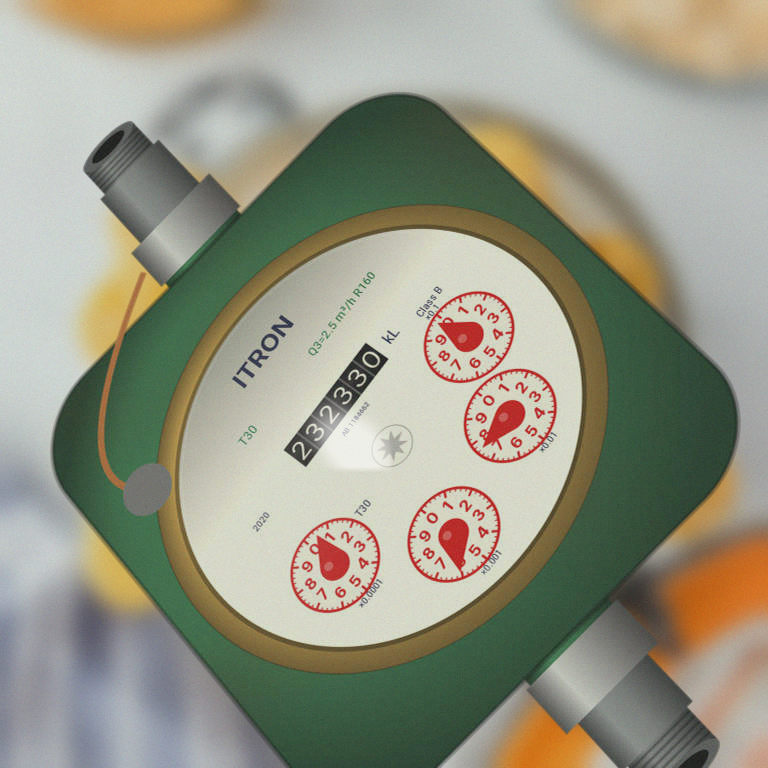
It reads 232329.9760
